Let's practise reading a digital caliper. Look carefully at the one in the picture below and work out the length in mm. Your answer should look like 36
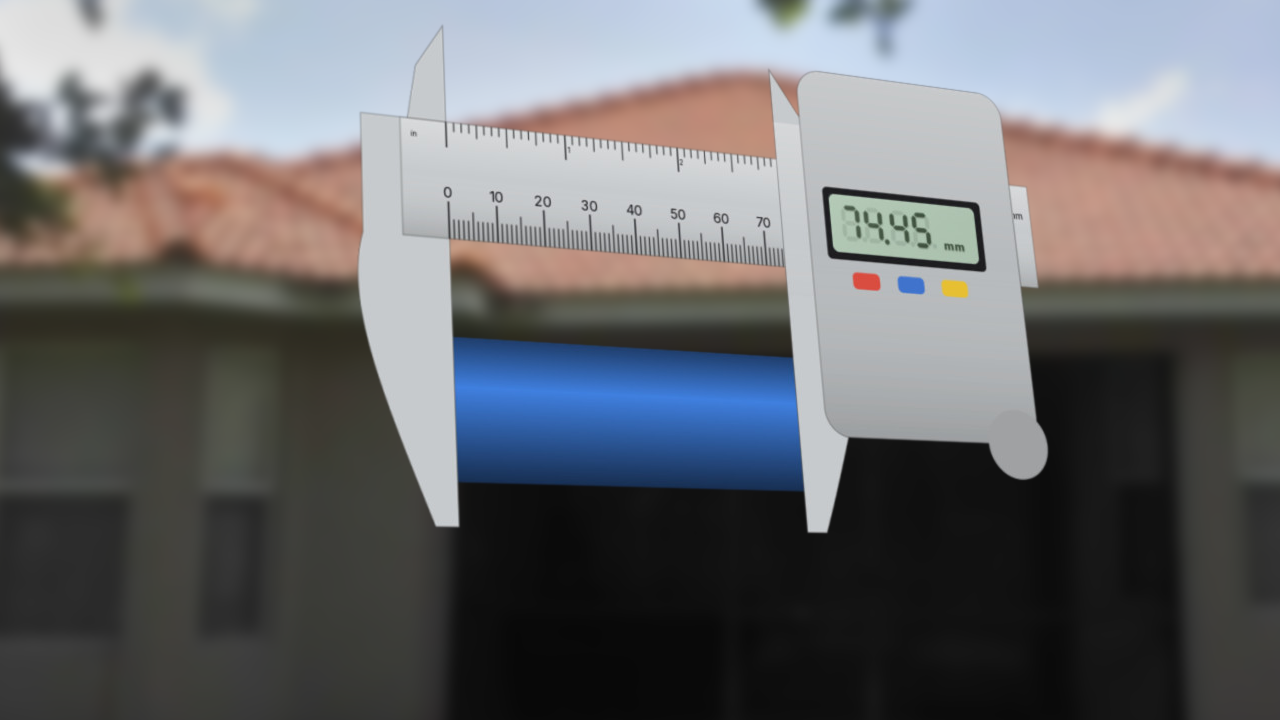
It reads 74.45
